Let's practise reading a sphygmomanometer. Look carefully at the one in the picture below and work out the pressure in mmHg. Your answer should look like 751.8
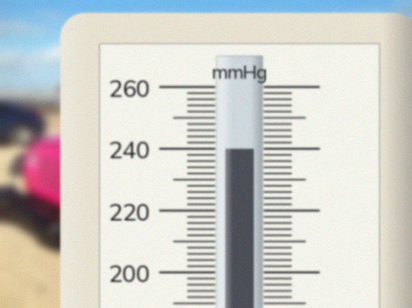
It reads 240
